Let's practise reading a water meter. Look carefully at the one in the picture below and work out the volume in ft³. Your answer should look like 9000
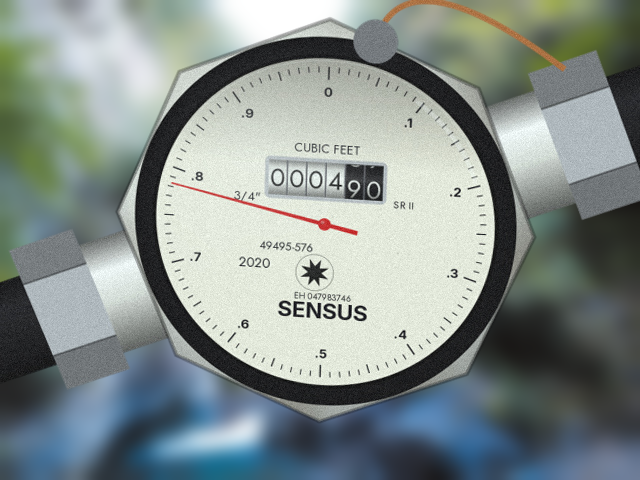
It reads 489.78
